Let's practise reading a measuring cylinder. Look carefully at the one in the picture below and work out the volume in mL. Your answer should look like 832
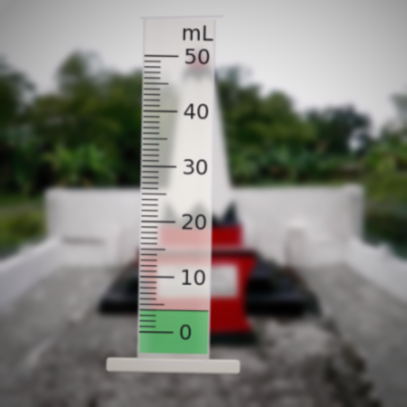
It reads 4
